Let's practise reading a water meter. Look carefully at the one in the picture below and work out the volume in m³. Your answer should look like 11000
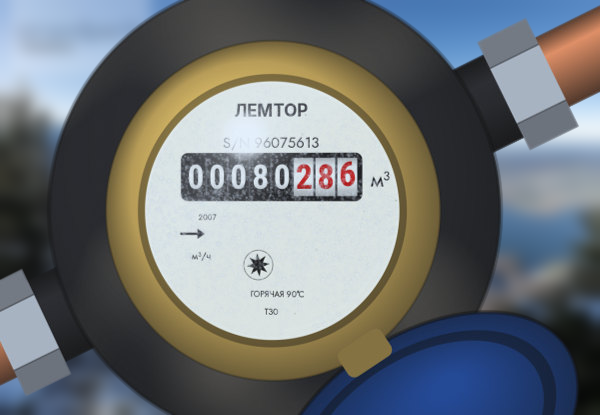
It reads 80.286
